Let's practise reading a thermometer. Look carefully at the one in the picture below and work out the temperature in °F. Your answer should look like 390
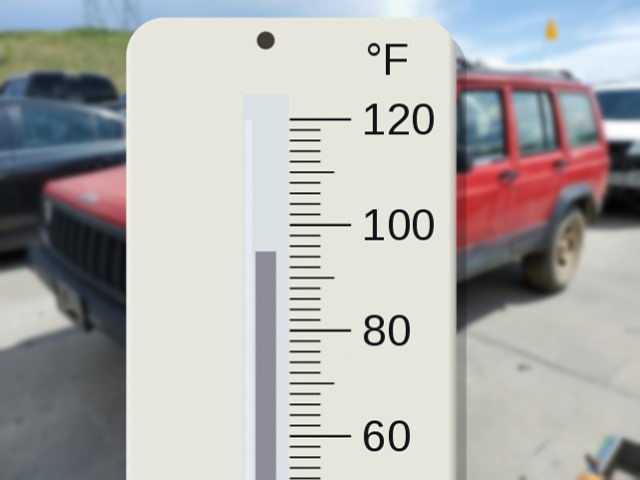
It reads 95
